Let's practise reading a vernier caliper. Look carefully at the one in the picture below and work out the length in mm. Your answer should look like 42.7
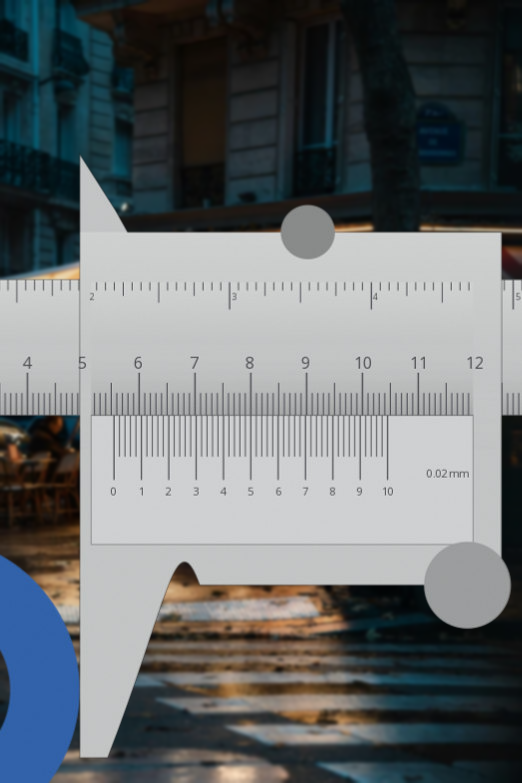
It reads 55.5
